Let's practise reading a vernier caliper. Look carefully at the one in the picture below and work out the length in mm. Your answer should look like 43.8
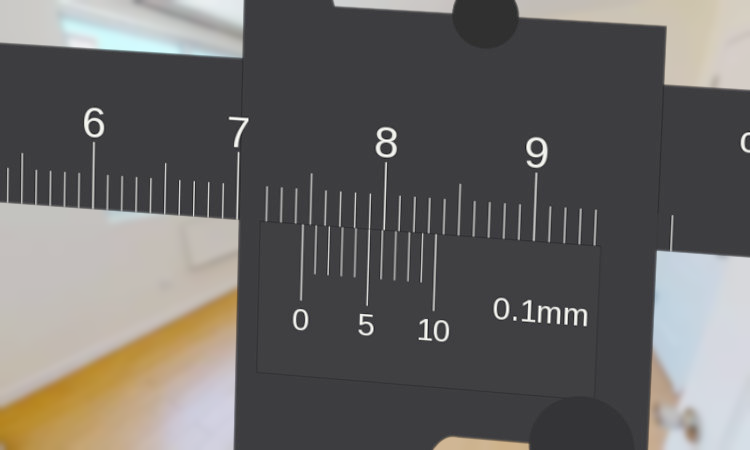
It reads 74.5
